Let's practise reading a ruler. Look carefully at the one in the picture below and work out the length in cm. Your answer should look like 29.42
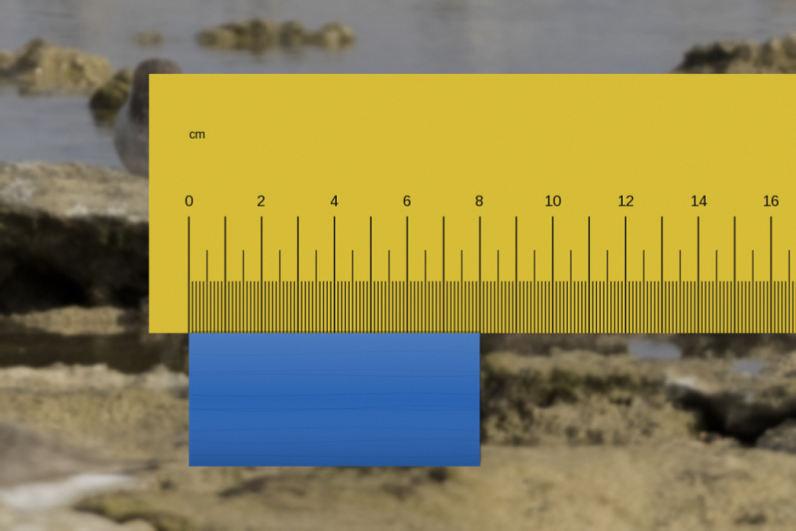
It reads 8
